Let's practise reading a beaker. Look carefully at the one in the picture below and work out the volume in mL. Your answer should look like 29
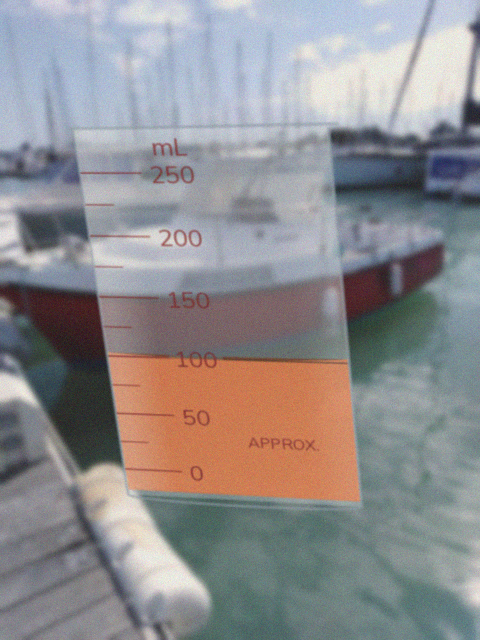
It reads 100
